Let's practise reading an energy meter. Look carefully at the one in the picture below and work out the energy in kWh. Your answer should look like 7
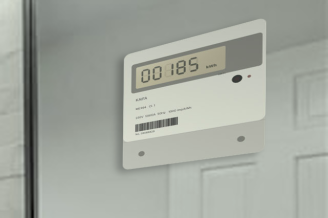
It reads 185
